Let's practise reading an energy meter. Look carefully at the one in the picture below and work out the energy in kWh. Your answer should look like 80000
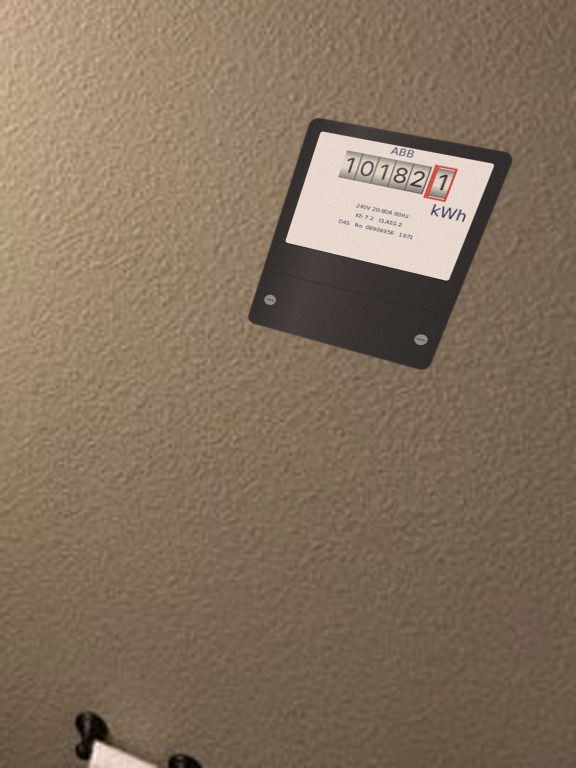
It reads 10182.1
